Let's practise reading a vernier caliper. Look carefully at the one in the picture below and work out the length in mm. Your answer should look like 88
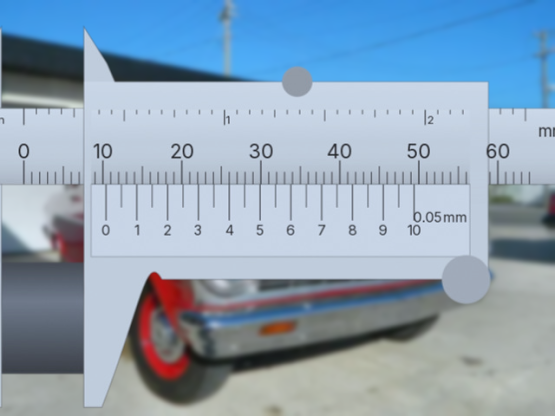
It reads 10.4
